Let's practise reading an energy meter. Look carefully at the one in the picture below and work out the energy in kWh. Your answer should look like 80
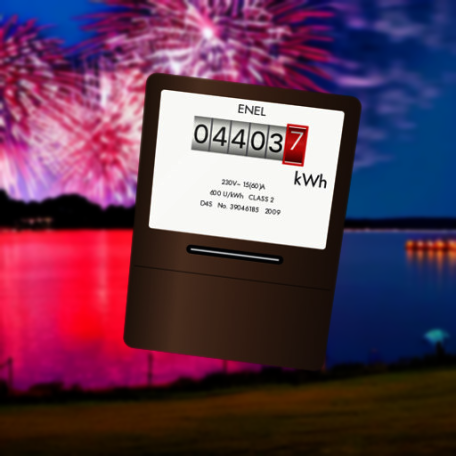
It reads 4403.7
